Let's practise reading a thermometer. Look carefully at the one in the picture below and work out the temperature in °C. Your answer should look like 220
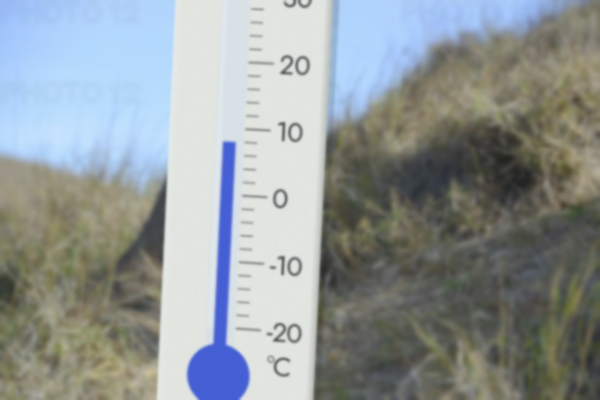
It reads 8
